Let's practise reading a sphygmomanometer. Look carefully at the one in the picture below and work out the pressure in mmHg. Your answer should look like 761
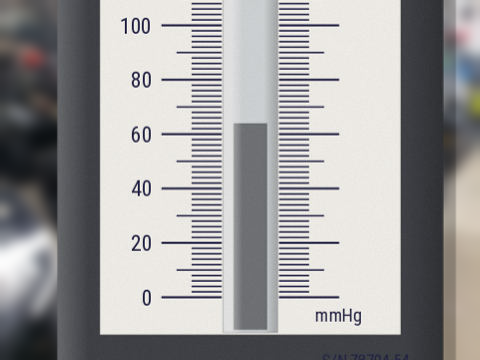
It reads 64
